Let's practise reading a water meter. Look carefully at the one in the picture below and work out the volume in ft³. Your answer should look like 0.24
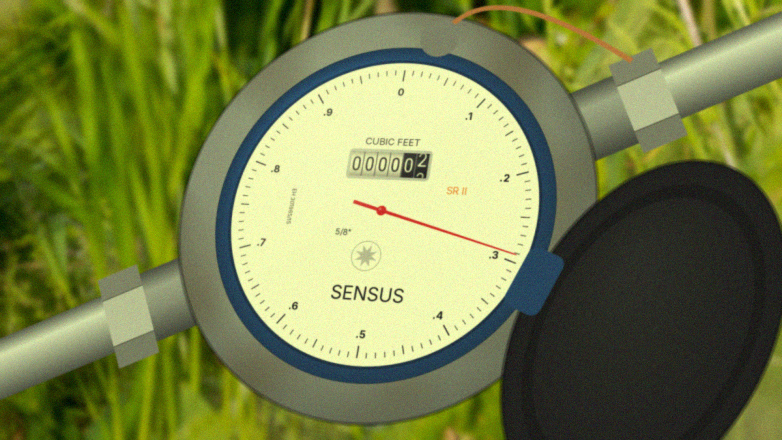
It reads 2.29
